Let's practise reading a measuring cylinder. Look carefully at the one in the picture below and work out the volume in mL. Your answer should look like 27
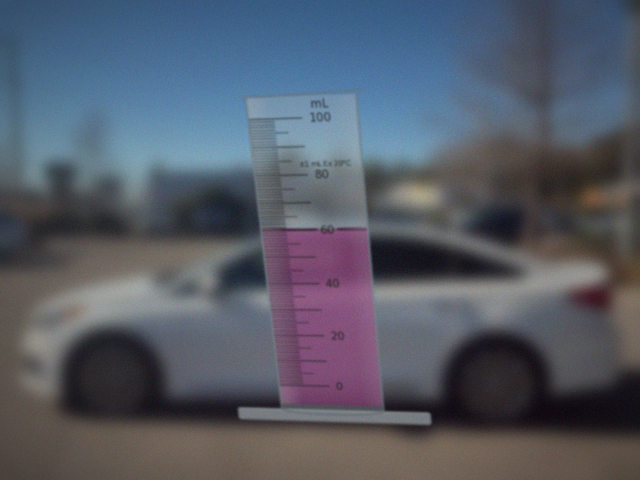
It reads 60
